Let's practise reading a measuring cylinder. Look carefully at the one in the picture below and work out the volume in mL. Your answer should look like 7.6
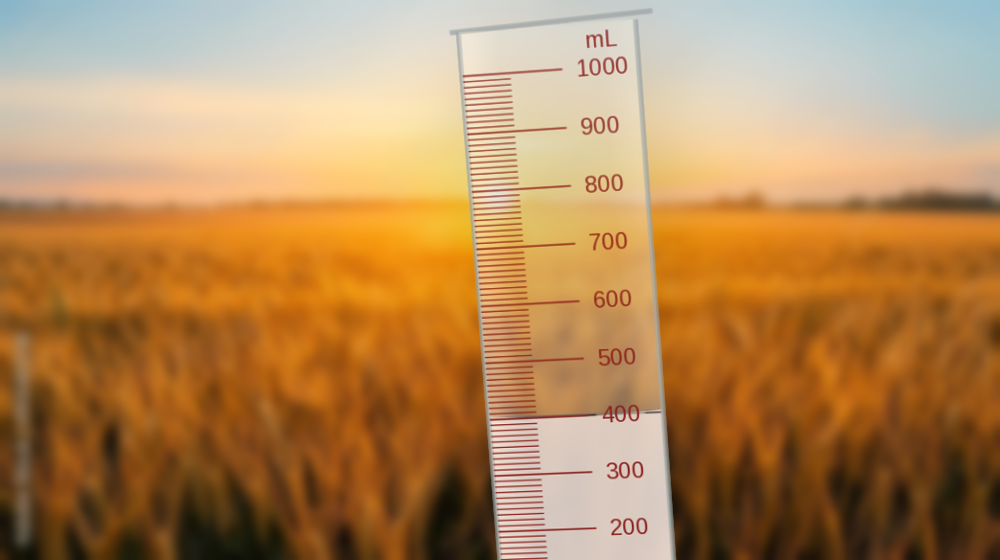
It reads 400
